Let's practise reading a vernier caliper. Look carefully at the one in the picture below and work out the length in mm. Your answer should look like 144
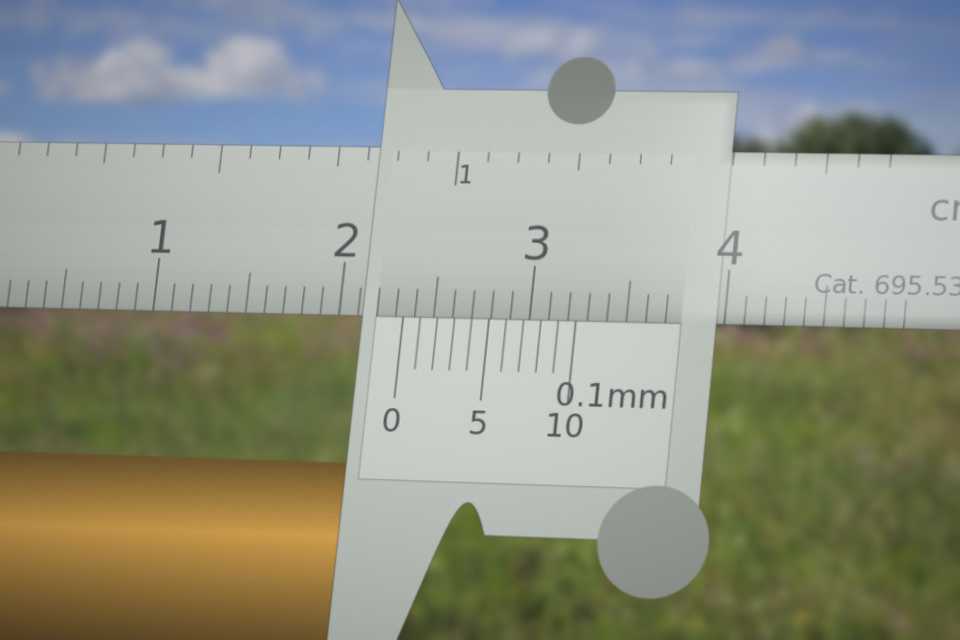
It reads 23.4
